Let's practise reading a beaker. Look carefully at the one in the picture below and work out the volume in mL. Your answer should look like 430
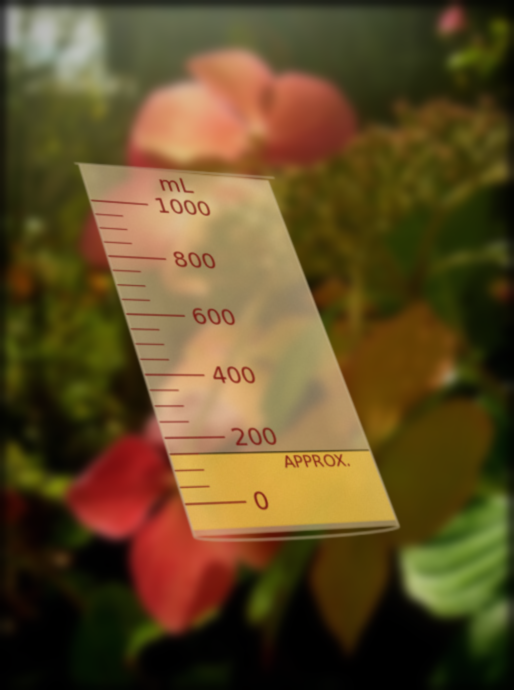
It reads 150
